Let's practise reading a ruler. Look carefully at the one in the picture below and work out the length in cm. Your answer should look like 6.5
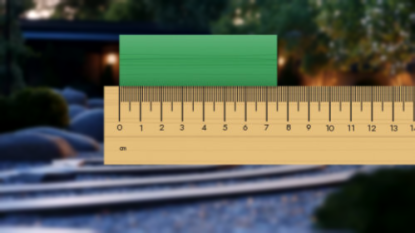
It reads 7.5
